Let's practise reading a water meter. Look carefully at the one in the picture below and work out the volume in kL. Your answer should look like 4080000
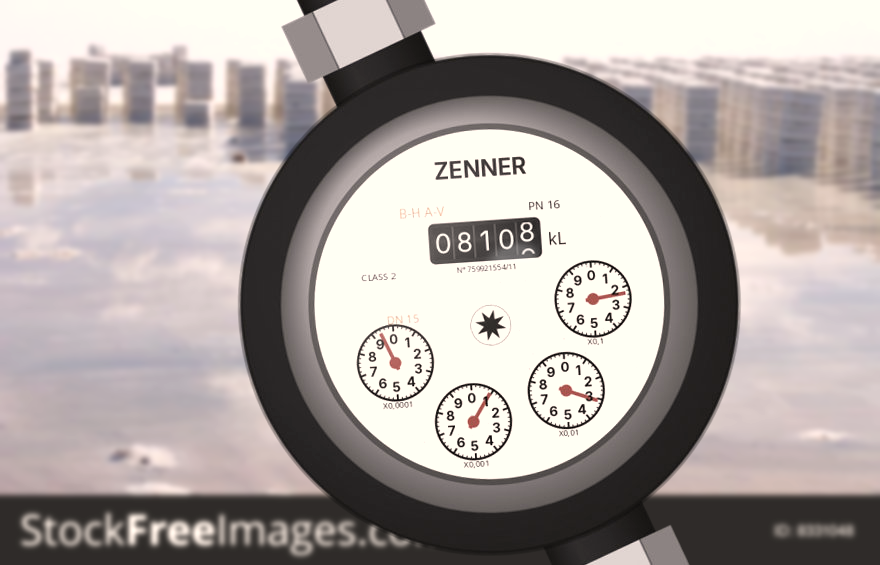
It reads 8108.2309
